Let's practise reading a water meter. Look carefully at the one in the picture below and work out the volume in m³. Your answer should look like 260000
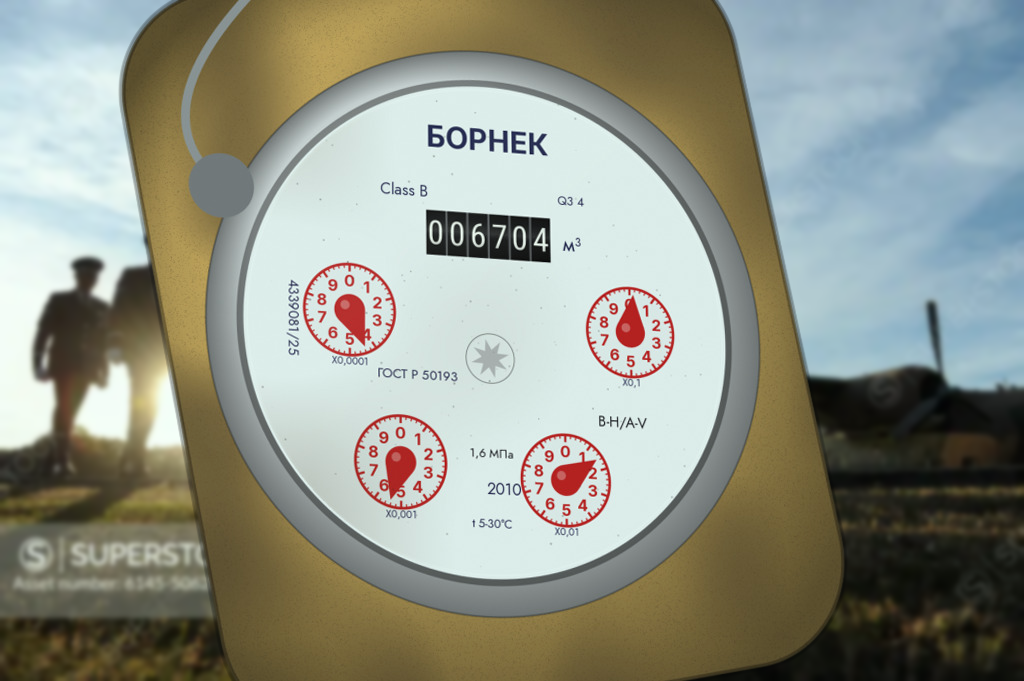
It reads 6704.0154
